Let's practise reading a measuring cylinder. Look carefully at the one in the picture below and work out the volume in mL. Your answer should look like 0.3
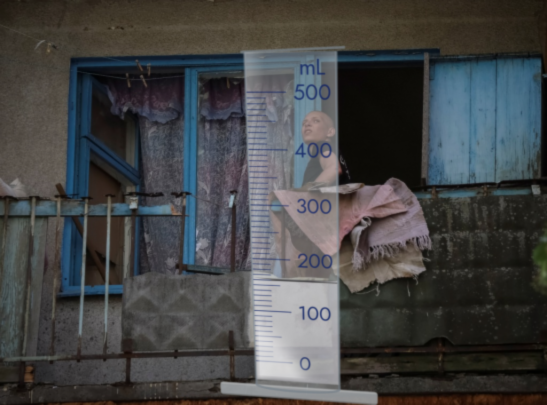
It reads 160
